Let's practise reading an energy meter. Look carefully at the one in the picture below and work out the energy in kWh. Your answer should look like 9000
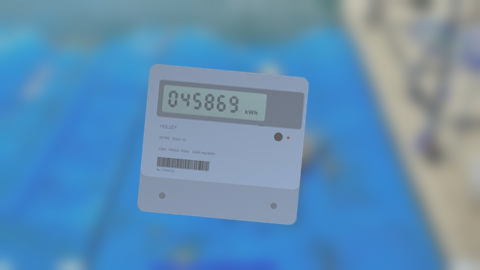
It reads 45869
